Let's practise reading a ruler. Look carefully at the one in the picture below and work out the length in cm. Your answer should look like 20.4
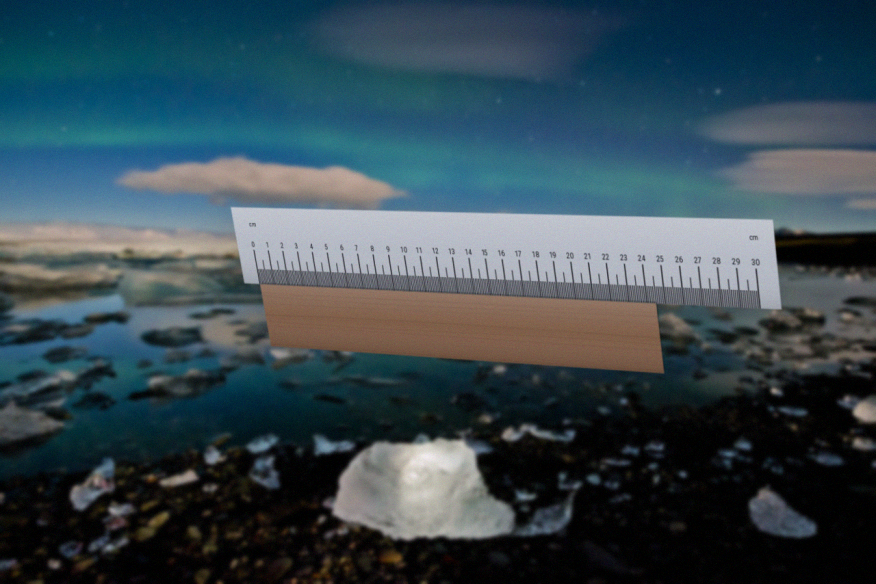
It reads 24.5
